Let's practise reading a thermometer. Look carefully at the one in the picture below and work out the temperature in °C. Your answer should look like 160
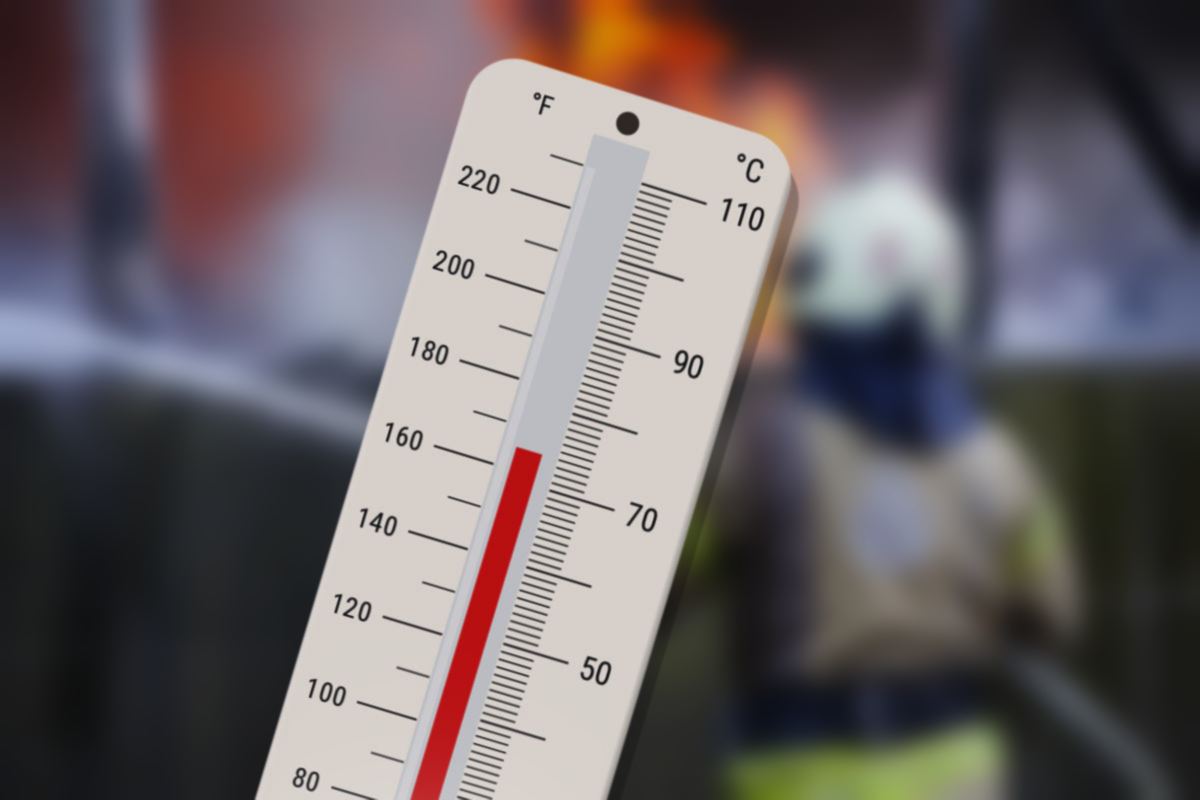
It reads 74
